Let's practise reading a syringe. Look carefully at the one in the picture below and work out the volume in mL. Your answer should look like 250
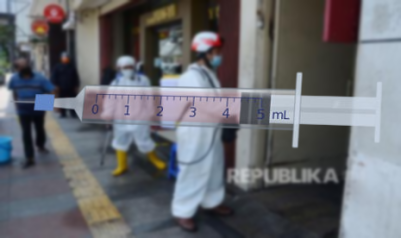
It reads 4.4
